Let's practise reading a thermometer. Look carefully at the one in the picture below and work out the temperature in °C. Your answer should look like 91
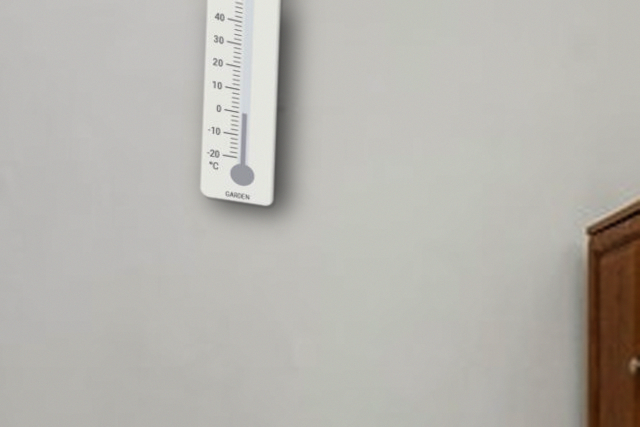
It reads 0
